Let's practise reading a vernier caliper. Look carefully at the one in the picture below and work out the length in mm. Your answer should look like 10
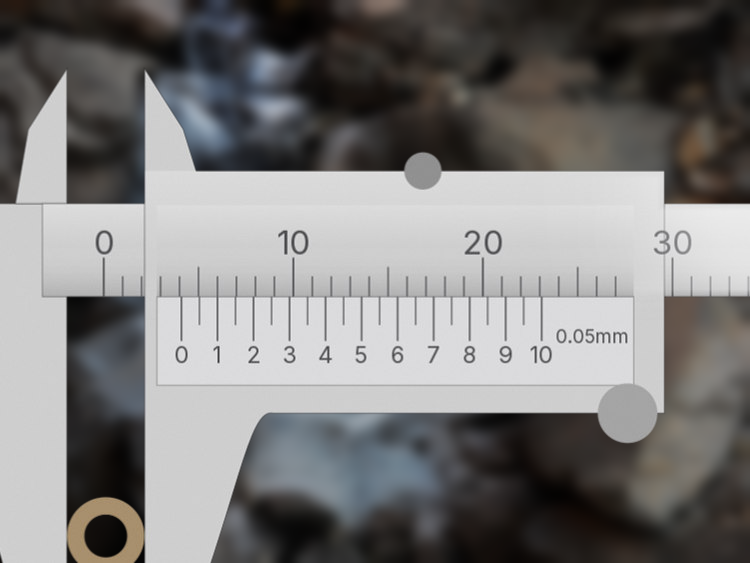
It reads 4.1
